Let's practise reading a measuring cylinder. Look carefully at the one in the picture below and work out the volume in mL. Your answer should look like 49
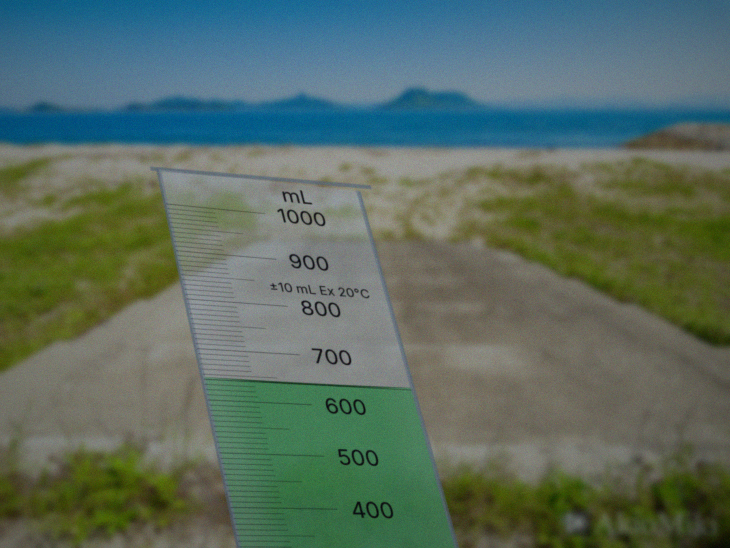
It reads 640
